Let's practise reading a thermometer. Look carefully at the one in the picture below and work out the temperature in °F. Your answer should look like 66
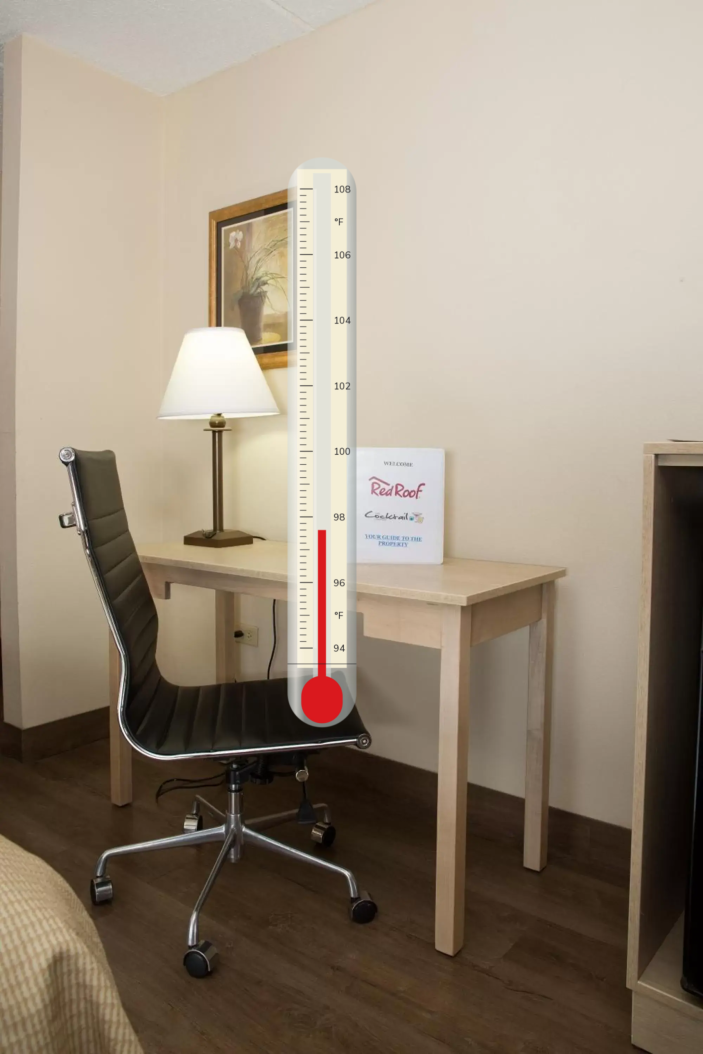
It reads 97.6
